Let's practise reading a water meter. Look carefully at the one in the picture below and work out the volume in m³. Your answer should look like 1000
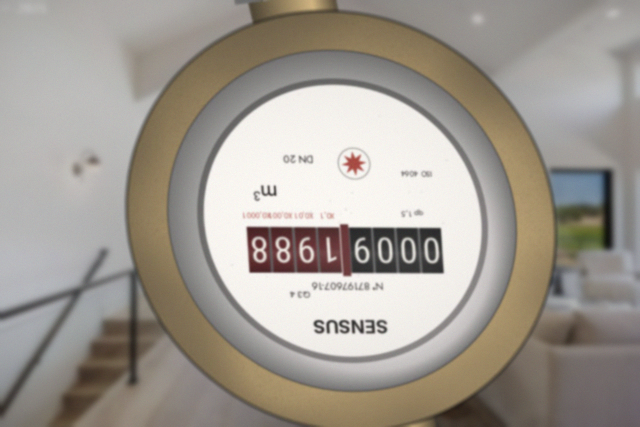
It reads 9.1988
